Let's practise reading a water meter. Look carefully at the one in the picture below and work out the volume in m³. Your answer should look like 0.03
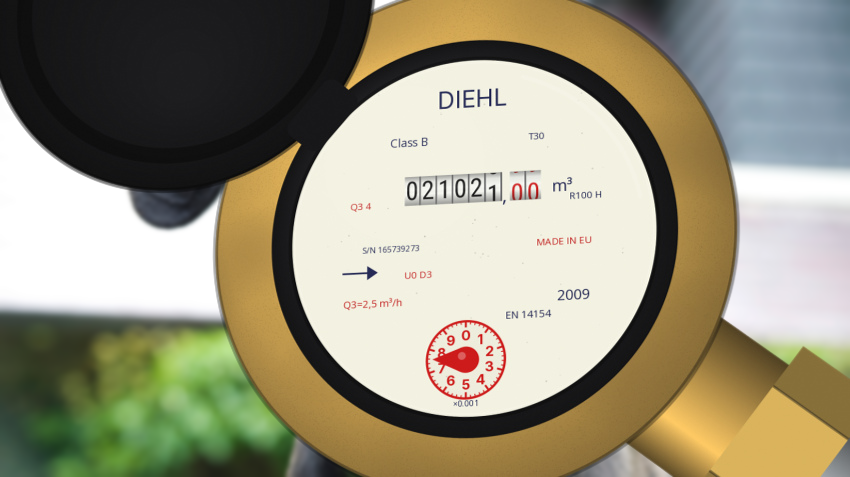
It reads 21020.997
